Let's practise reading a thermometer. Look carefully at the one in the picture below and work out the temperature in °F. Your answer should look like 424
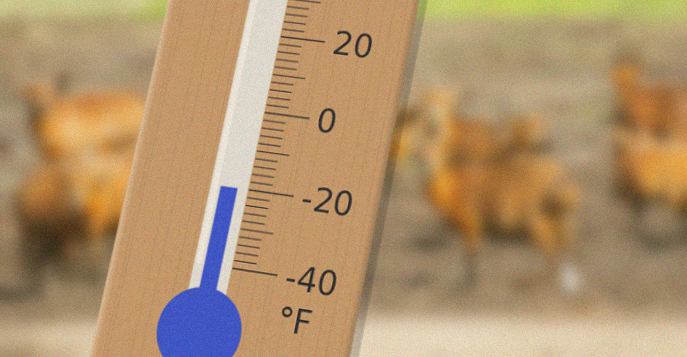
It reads -20
